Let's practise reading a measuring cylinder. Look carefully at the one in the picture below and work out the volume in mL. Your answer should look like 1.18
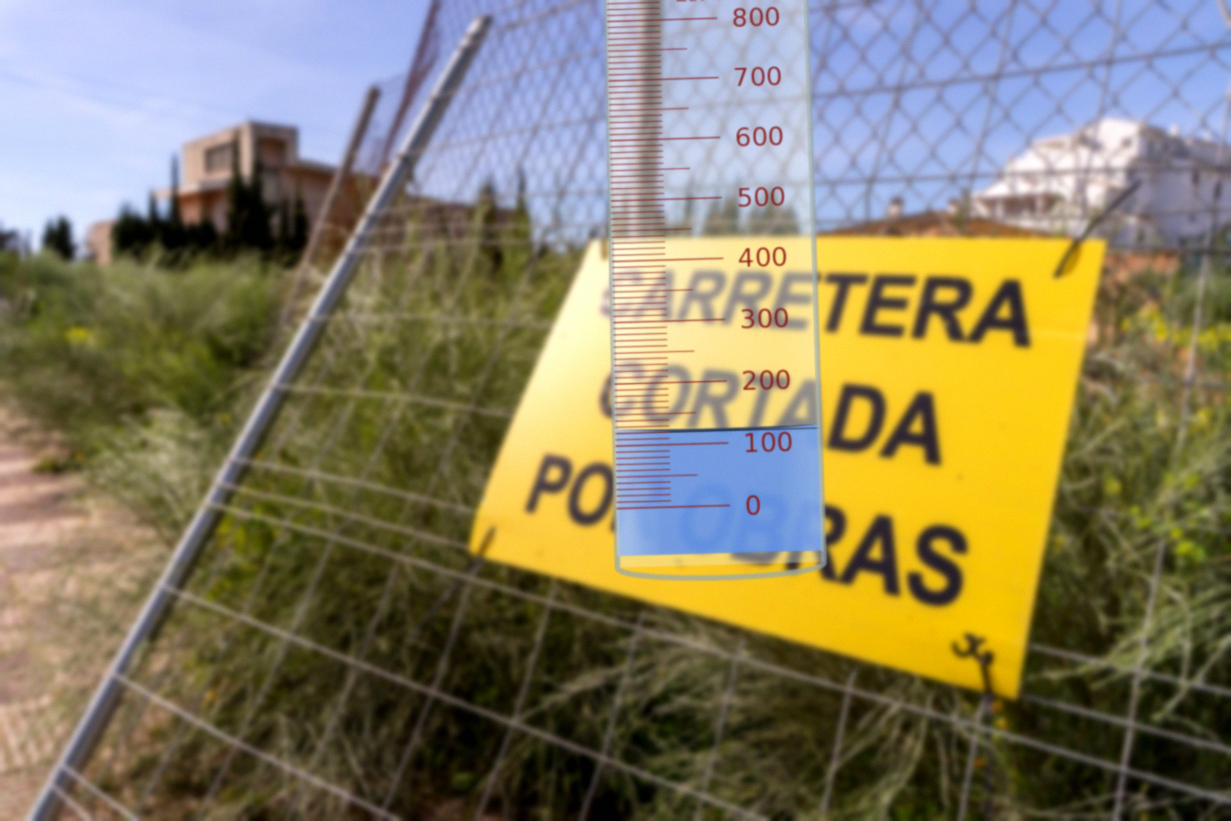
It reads 120
